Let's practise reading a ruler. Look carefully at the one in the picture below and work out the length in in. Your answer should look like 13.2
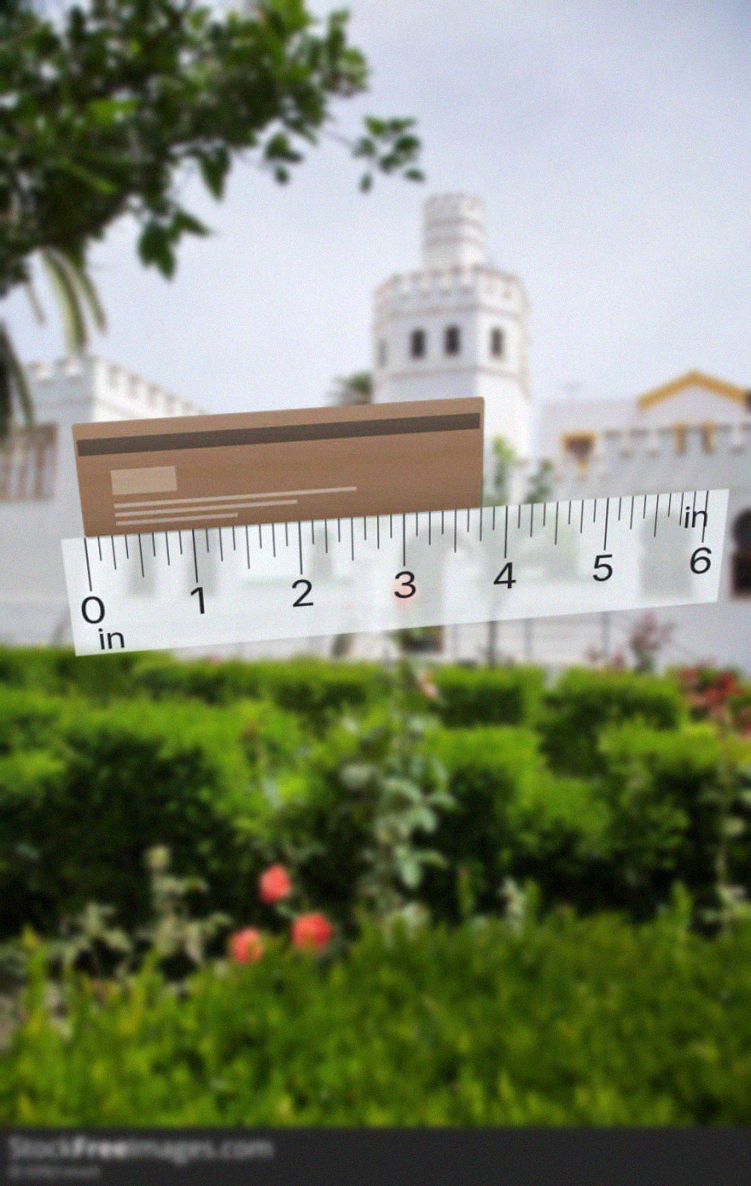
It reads 3.75
